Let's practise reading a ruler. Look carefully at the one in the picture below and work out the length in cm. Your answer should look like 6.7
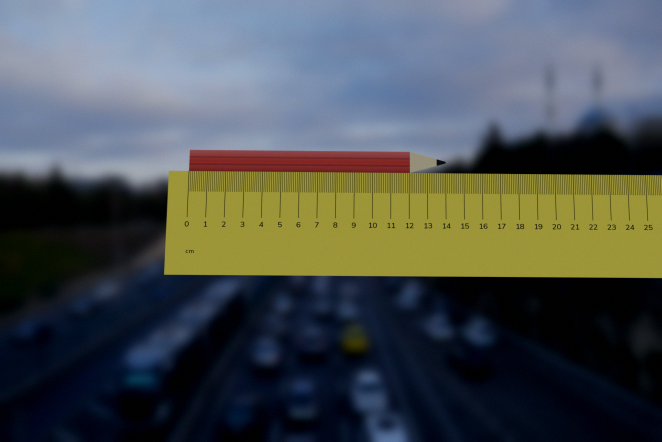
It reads 14
